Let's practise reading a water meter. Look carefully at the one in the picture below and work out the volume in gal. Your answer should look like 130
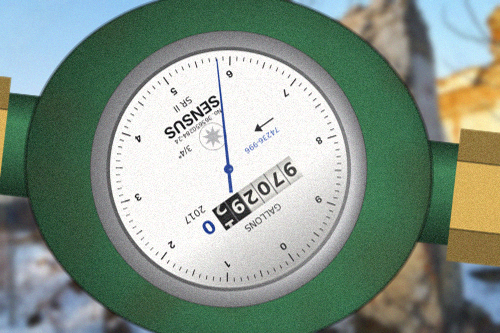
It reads 9702915.8
